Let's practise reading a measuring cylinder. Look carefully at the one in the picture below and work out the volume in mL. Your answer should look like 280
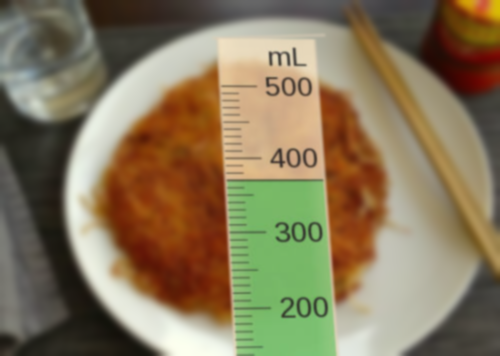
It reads 370
